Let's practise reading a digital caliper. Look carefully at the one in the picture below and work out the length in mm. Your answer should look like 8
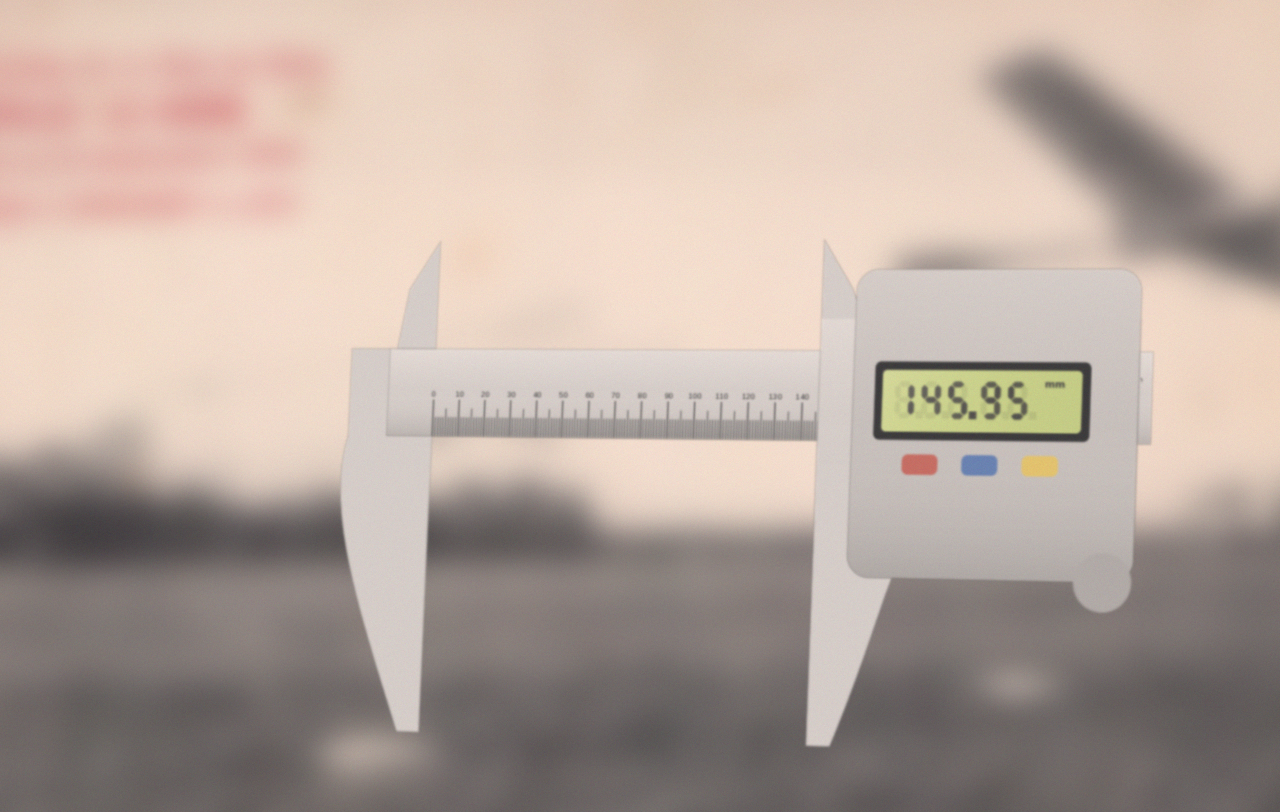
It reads 145.95
